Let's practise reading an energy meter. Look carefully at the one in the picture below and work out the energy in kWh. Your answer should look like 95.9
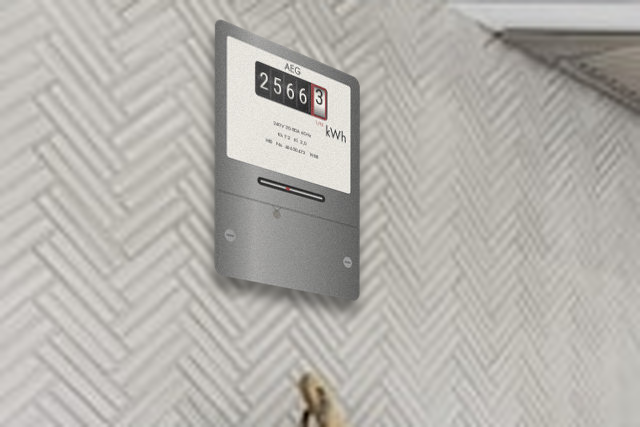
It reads 2566.3
